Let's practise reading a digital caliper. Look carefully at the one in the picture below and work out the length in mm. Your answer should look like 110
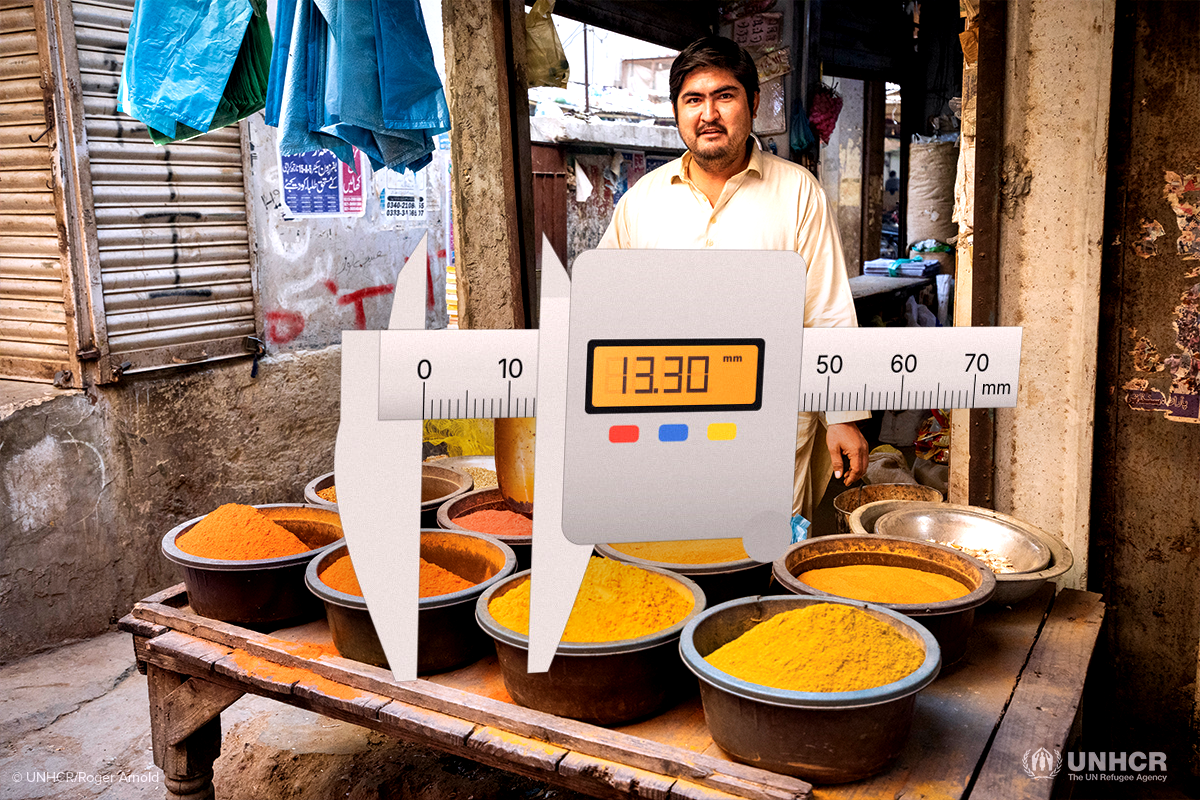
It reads 13.30
